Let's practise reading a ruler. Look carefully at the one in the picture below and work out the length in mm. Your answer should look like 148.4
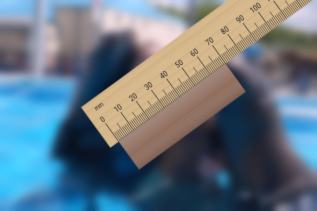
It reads 70
